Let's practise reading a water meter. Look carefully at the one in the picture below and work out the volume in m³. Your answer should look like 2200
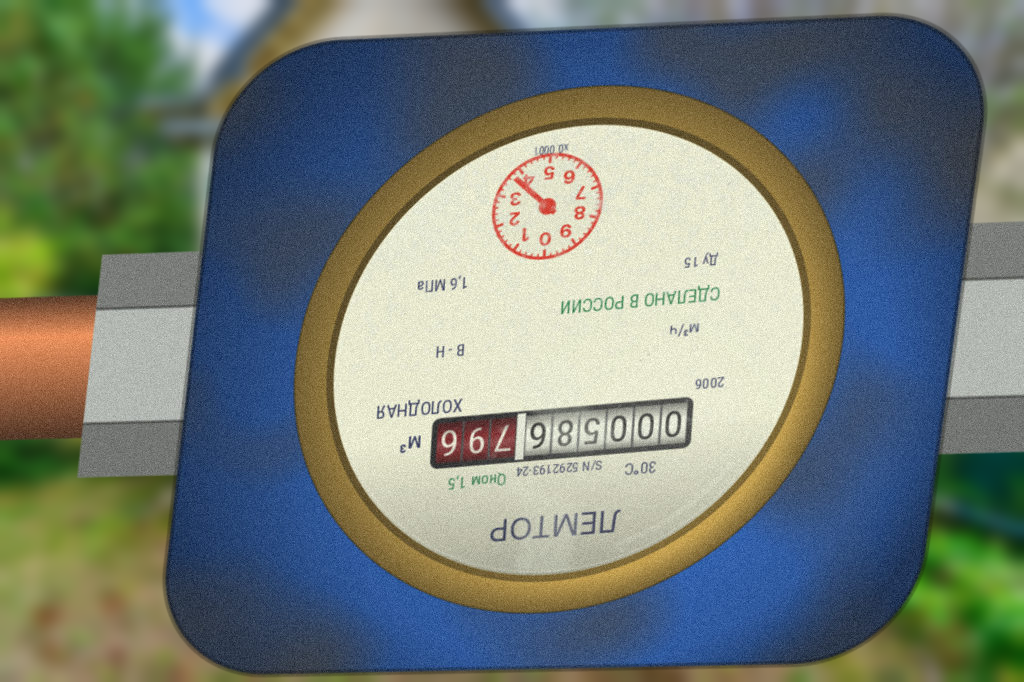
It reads 586.7963
